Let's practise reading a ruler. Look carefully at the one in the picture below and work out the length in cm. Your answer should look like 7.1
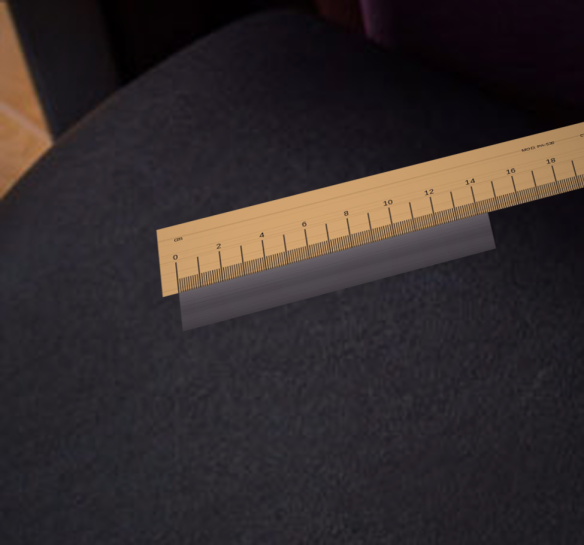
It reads 14.5
